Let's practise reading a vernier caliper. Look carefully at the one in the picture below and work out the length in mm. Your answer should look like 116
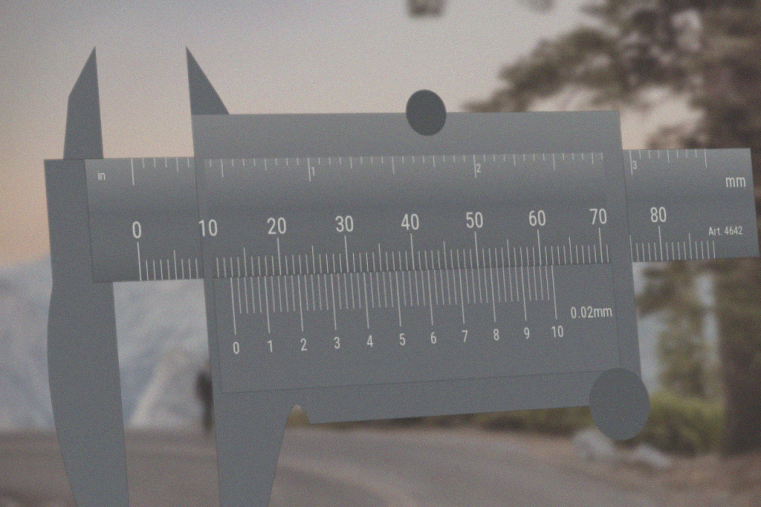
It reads 12.8
